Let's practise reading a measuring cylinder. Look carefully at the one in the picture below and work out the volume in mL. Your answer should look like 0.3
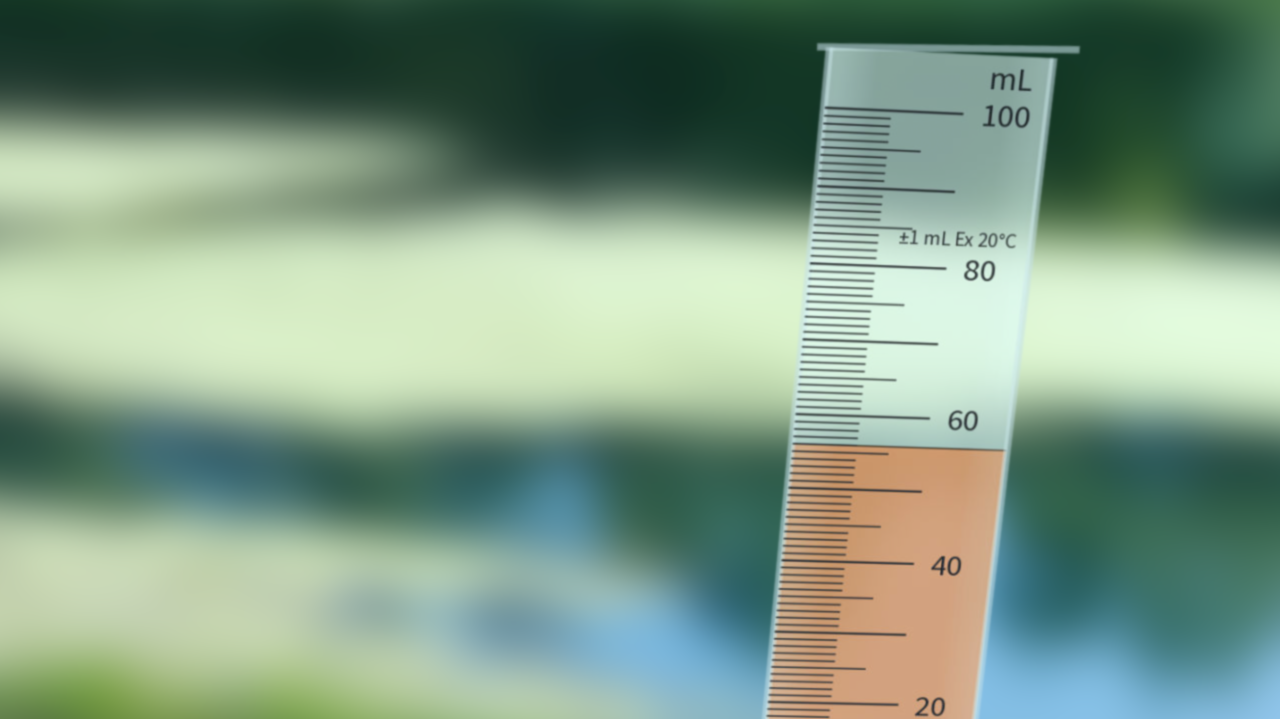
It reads 56
